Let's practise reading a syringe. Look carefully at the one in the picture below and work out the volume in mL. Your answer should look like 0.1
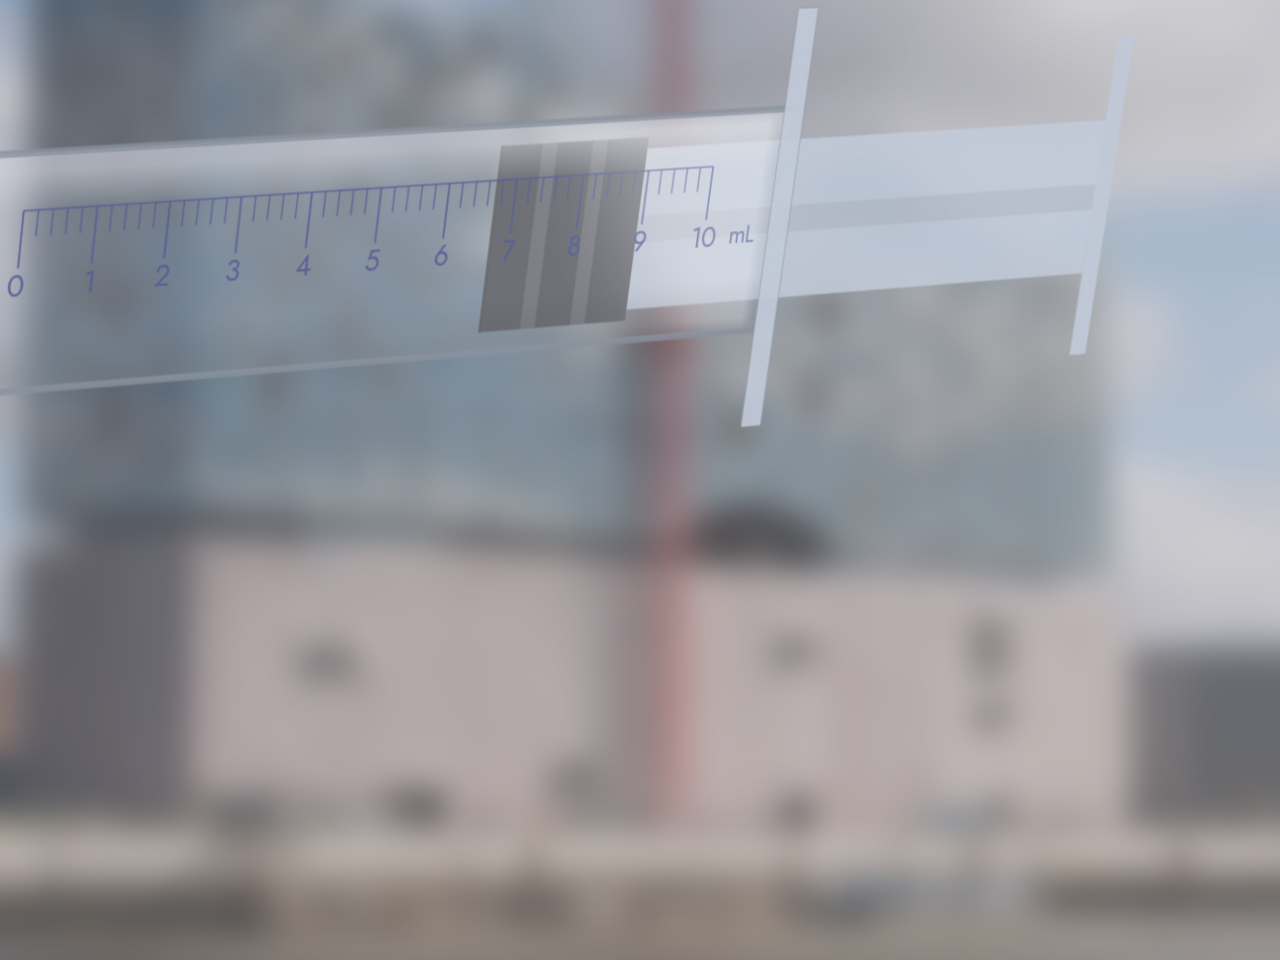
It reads 6.7
